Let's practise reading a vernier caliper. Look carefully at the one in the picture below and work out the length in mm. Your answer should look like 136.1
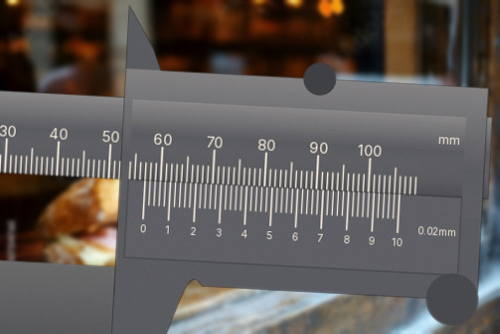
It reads 57.0
